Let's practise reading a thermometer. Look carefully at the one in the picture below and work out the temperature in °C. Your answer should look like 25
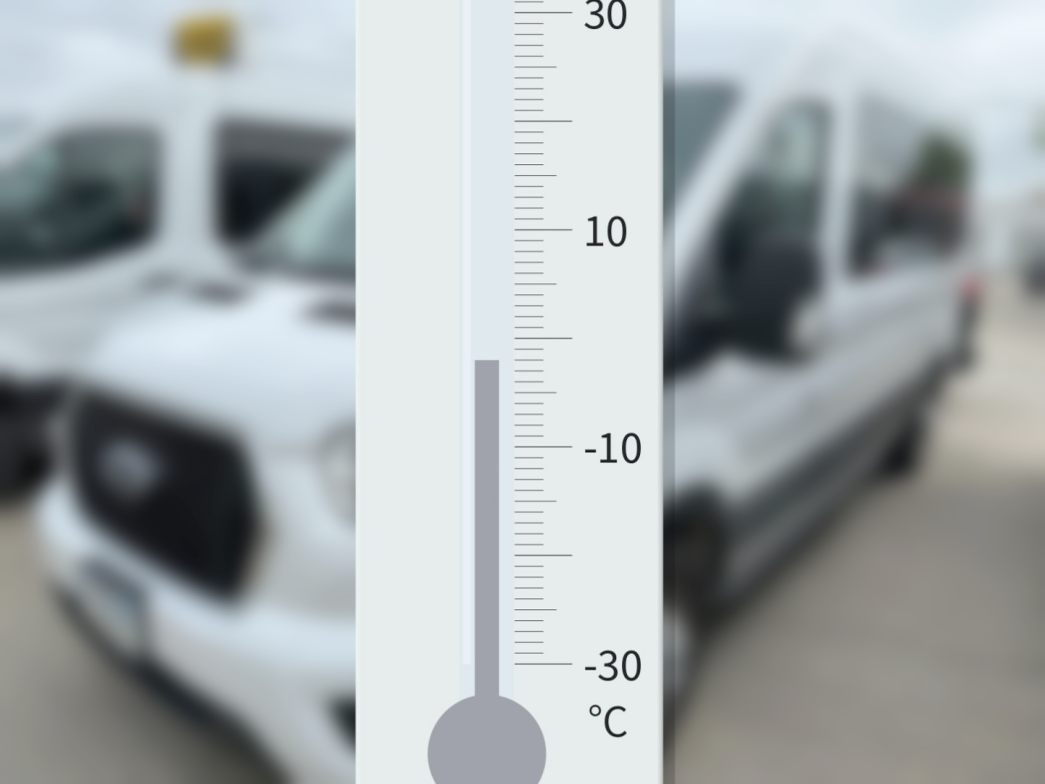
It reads -2
